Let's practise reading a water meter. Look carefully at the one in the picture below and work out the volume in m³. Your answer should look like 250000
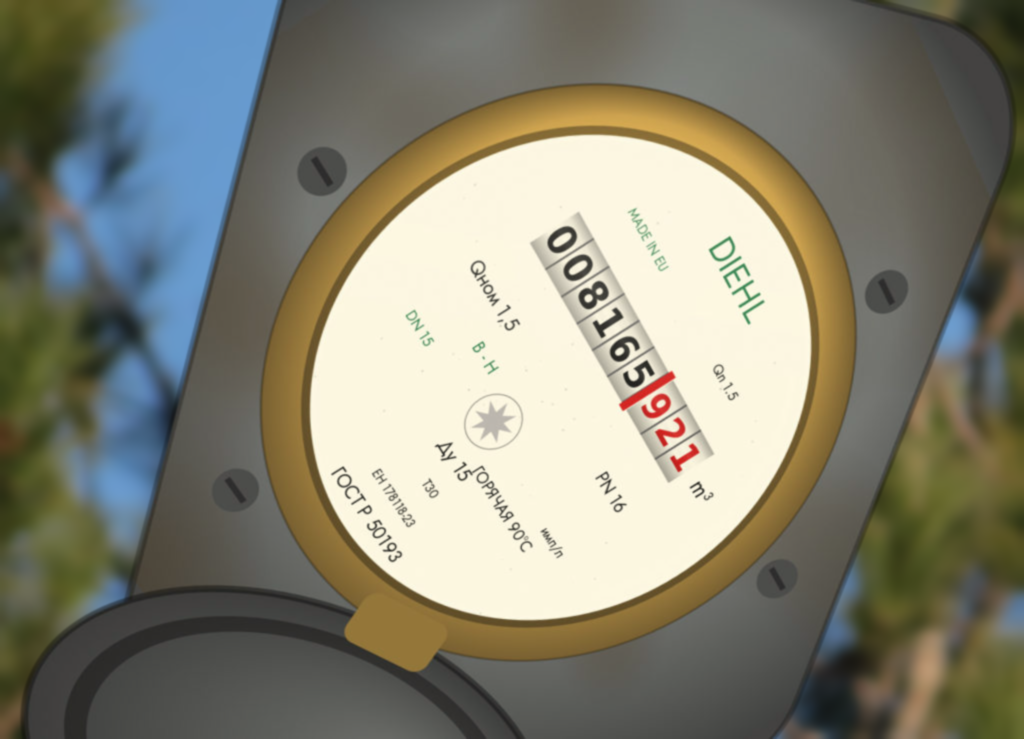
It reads 8165.921
